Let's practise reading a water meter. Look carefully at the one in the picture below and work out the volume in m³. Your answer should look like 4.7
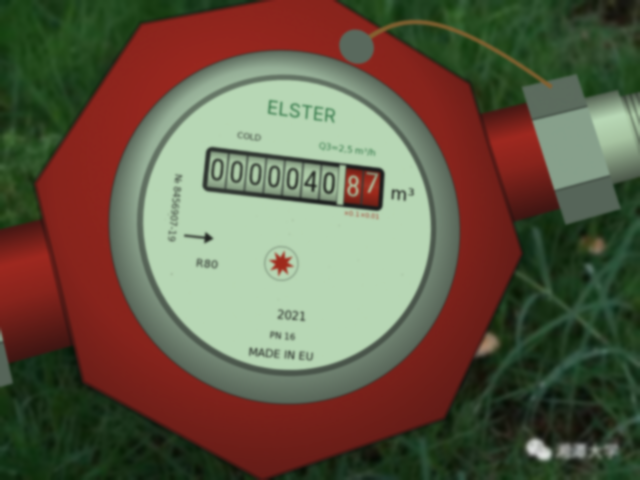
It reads 40.87
